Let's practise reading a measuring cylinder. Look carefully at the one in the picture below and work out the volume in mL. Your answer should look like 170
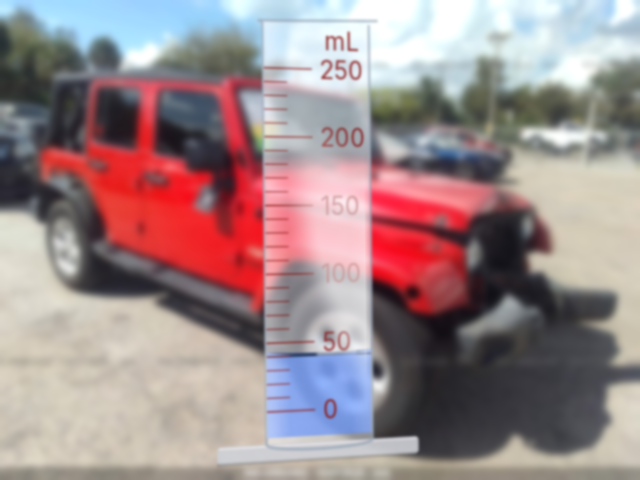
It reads 40
